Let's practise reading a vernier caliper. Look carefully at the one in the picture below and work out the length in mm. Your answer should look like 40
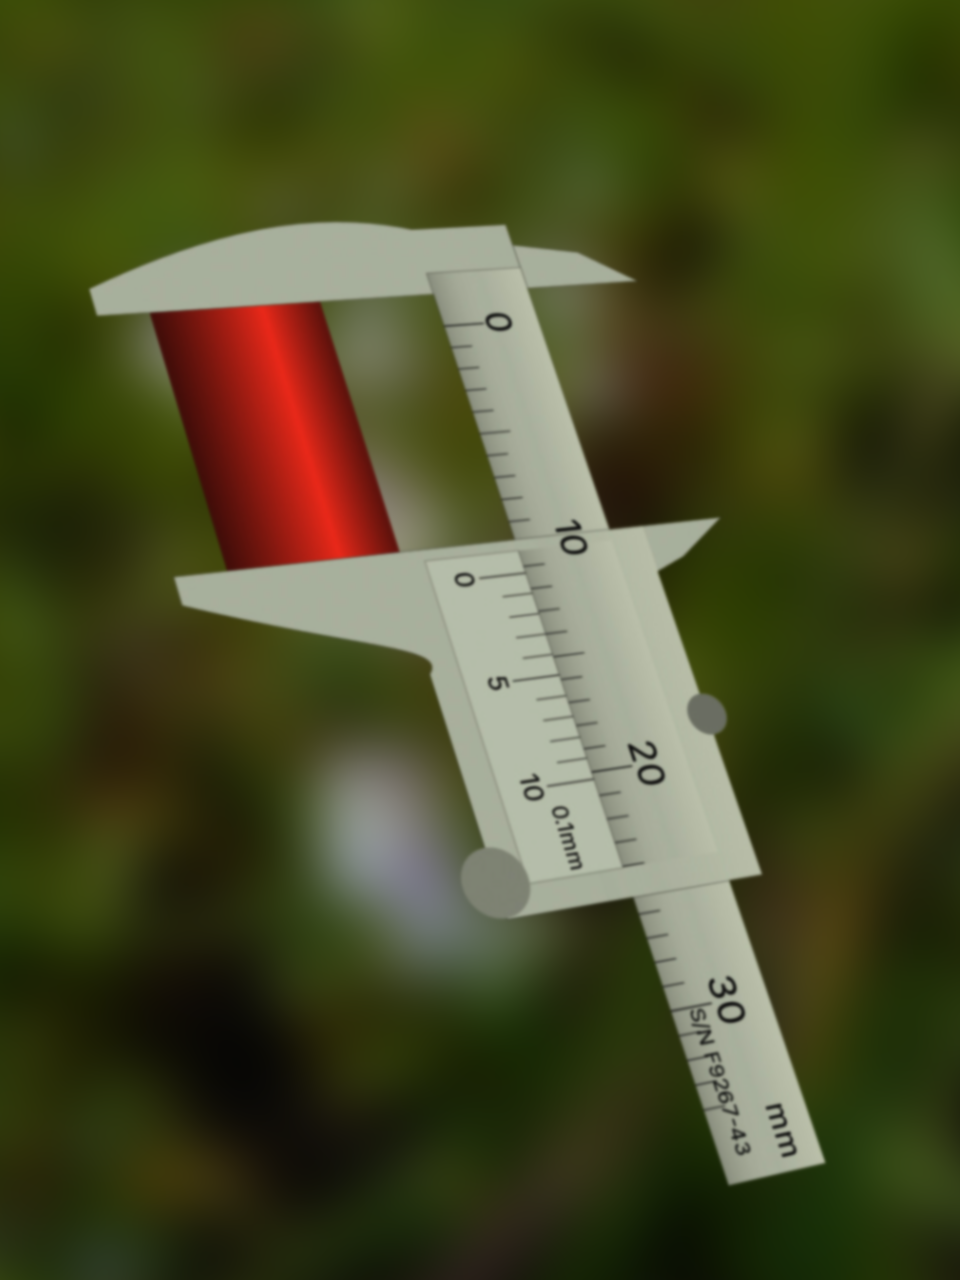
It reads 11.3
